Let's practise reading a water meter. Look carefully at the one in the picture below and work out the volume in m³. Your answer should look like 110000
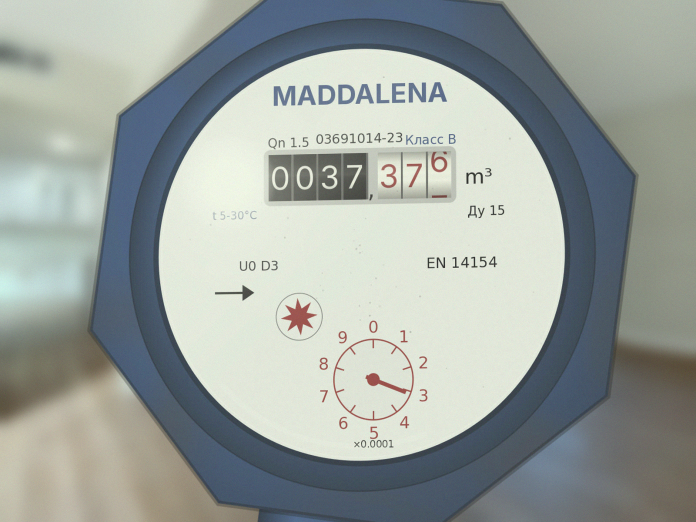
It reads 37.3763
